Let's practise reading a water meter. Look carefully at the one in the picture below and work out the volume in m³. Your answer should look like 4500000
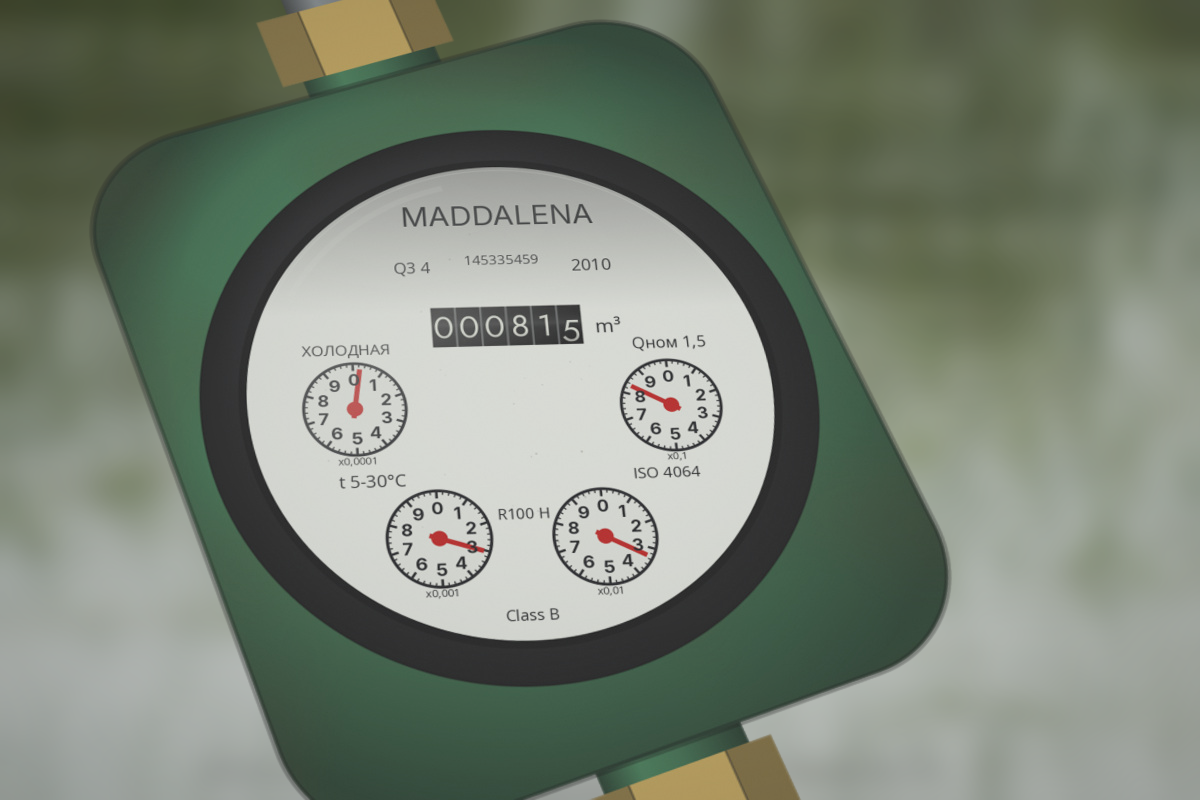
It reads 814.8330
